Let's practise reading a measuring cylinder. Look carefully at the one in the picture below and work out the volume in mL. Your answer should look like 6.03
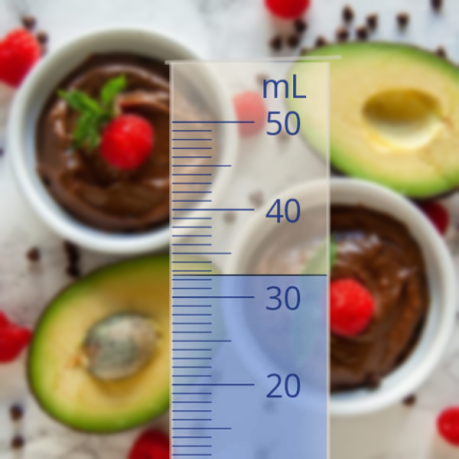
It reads 32.5
